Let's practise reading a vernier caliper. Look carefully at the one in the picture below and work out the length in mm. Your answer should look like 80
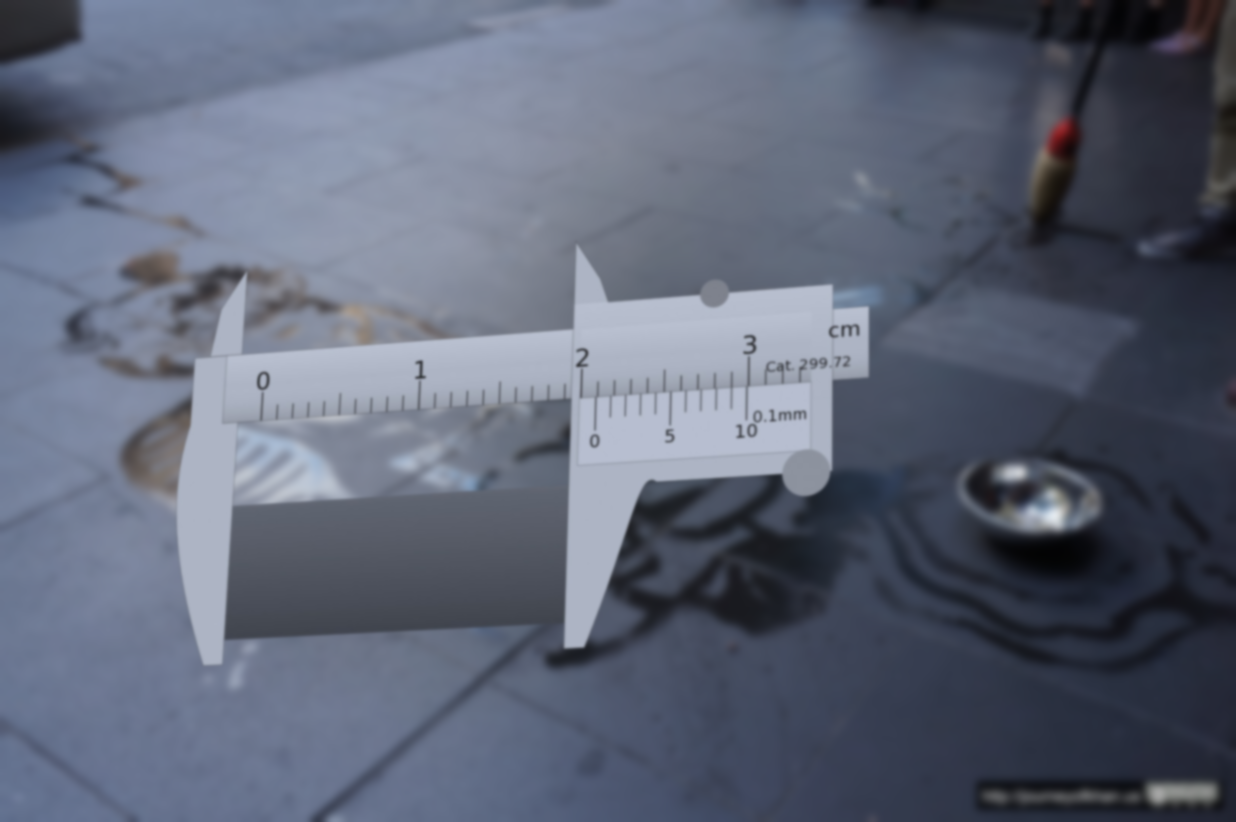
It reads 20.9
